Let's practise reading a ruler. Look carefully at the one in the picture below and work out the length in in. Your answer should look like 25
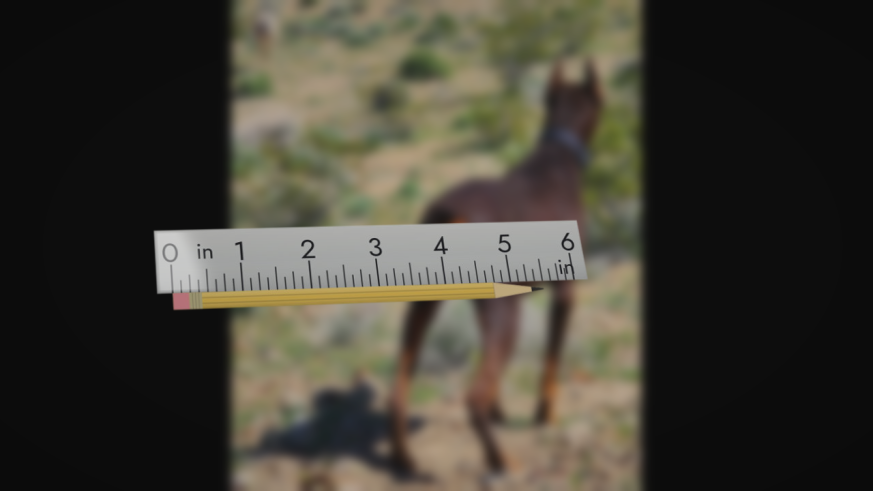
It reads 5.5
